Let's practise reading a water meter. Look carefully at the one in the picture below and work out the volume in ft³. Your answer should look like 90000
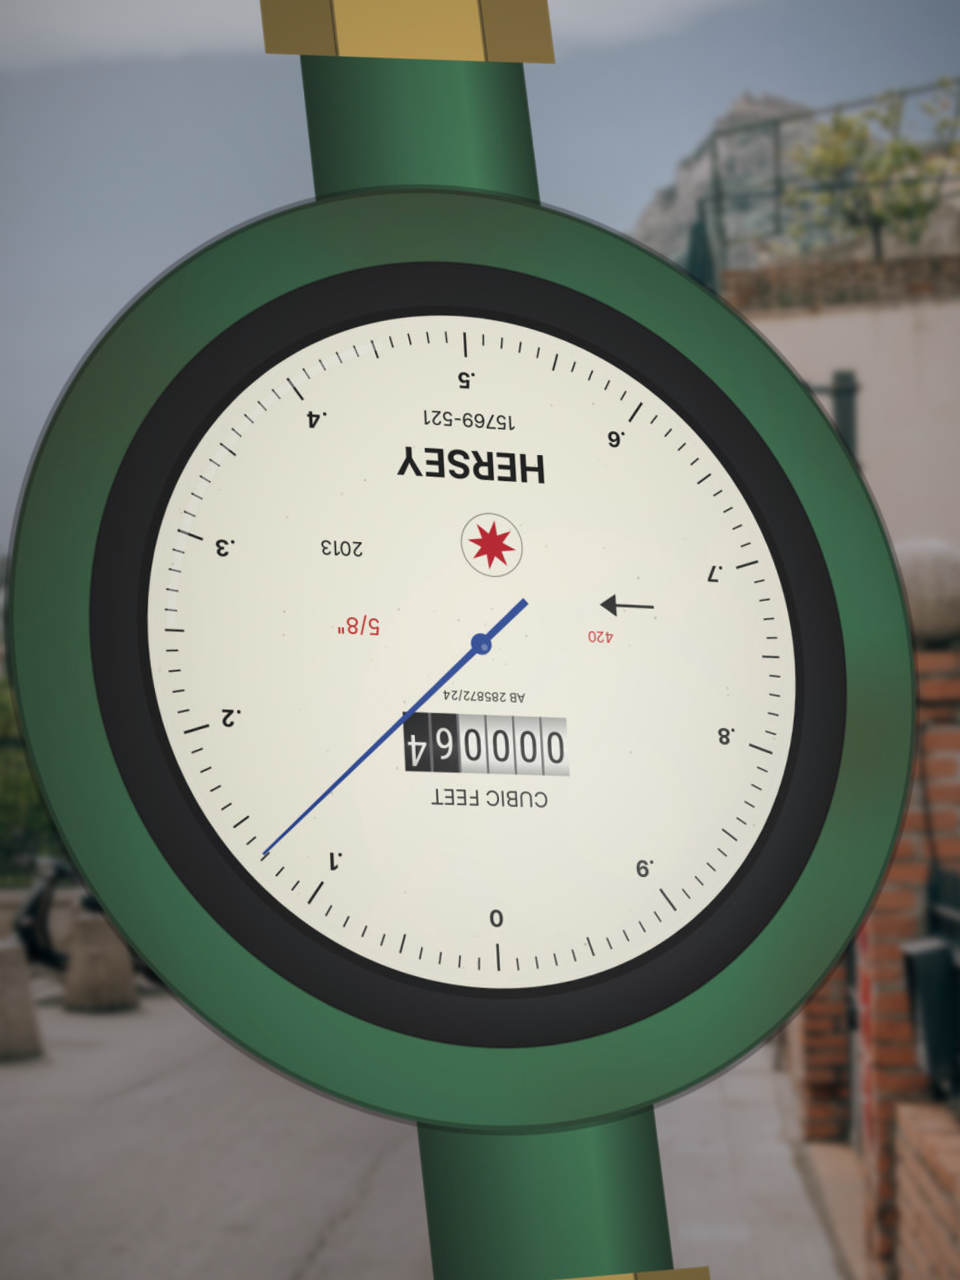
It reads 64.13
